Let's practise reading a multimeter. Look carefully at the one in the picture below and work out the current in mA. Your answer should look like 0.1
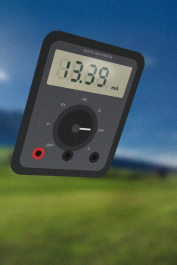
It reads 13.39
